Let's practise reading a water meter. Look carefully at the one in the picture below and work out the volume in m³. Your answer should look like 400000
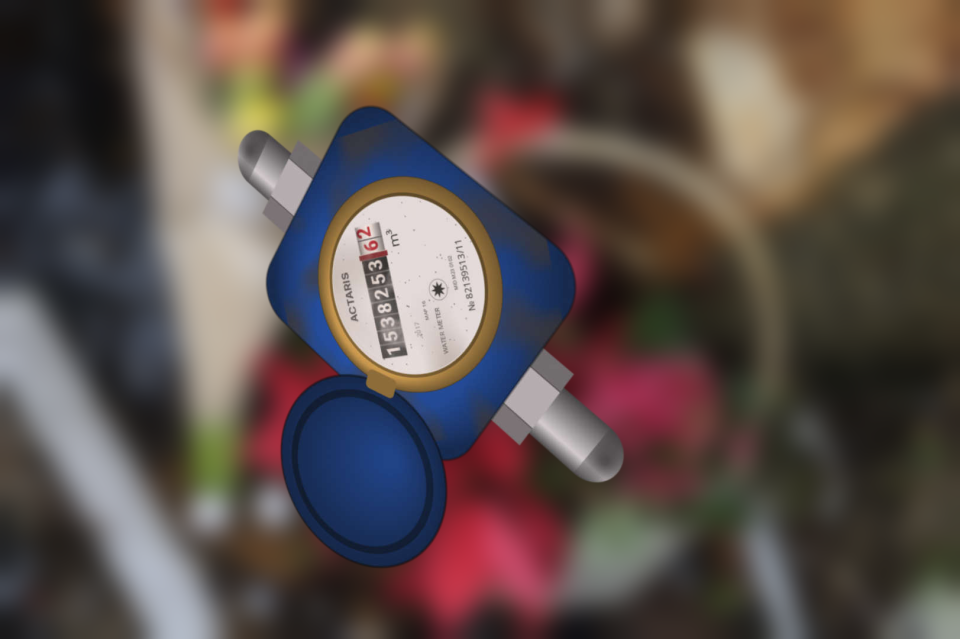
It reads 1538253.62
